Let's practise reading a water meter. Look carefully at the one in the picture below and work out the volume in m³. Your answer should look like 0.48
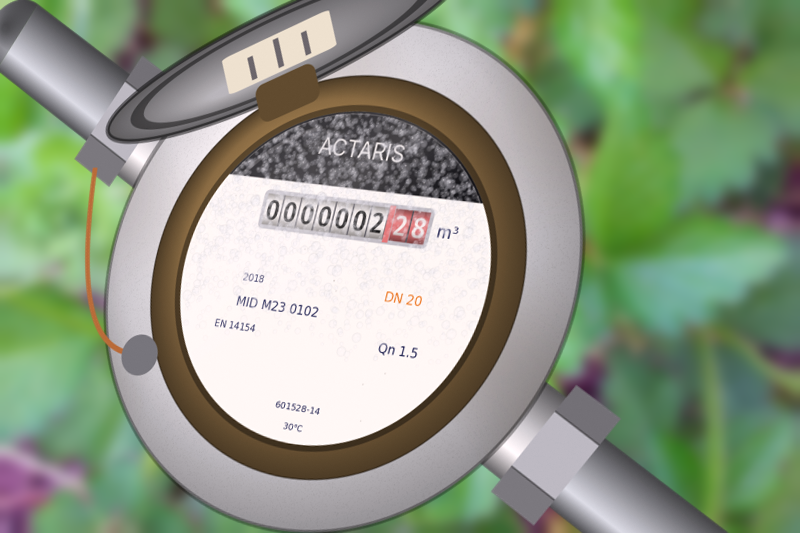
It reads 2.28
